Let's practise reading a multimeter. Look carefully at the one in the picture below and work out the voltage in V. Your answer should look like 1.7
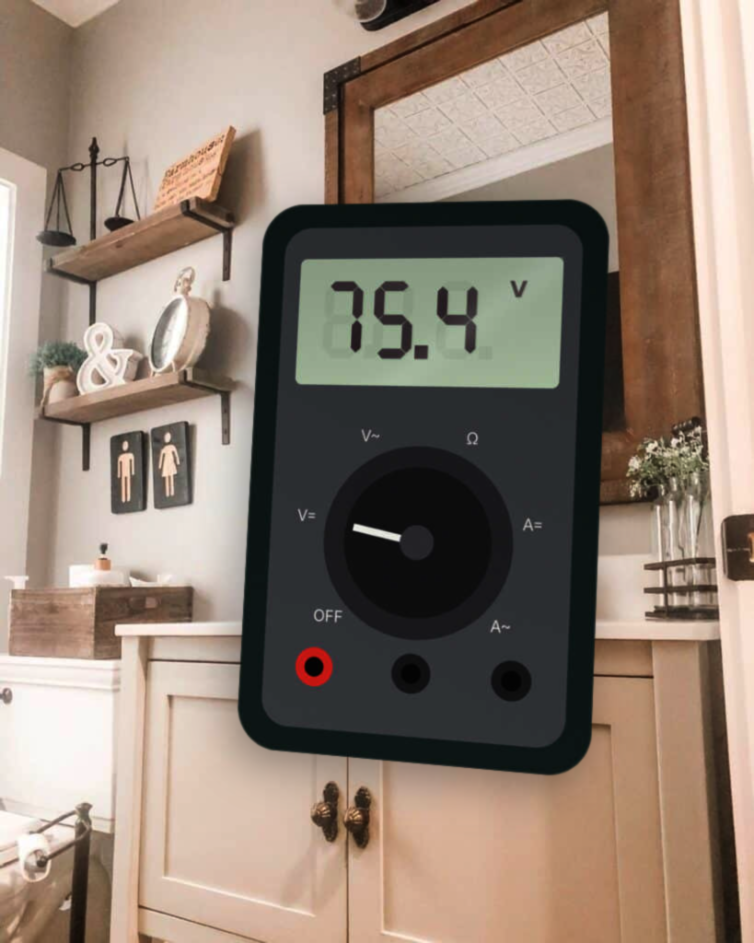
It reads 75.4
